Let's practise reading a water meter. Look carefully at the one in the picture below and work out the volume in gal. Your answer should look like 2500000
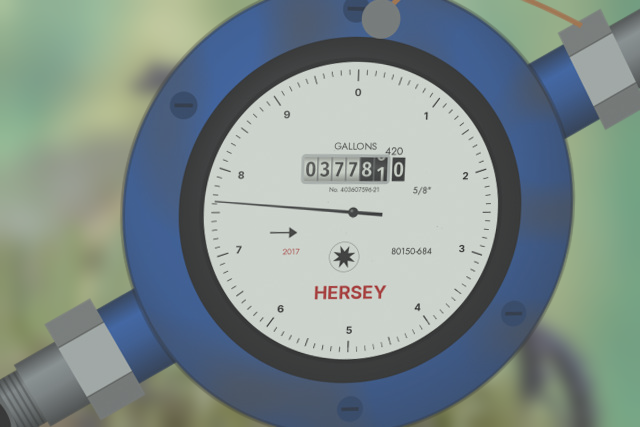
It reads 377807.6
